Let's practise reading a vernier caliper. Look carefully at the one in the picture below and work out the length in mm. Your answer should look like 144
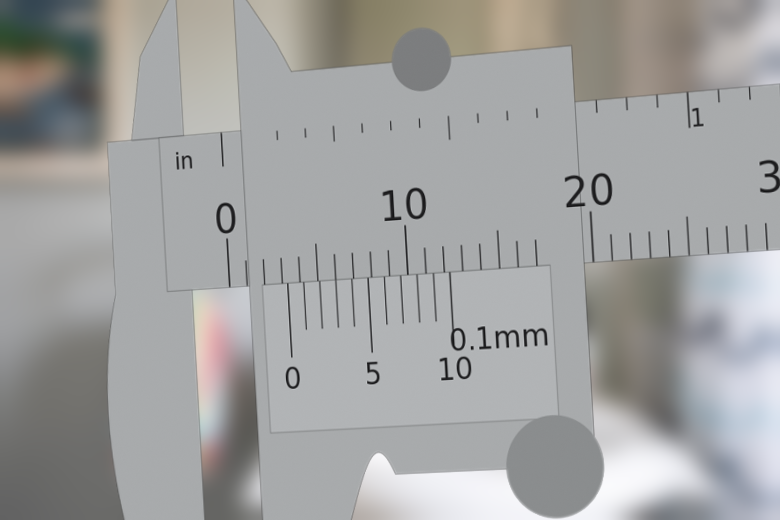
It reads 3.3
